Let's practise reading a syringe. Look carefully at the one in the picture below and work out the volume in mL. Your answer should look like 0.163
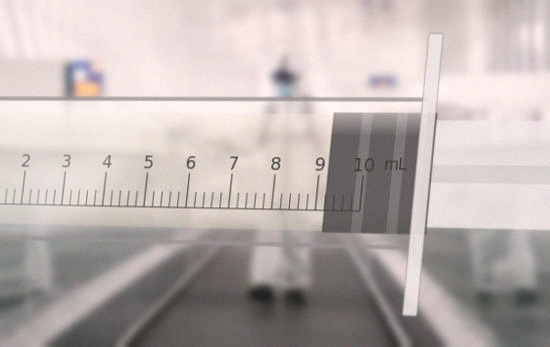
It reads 9.2
